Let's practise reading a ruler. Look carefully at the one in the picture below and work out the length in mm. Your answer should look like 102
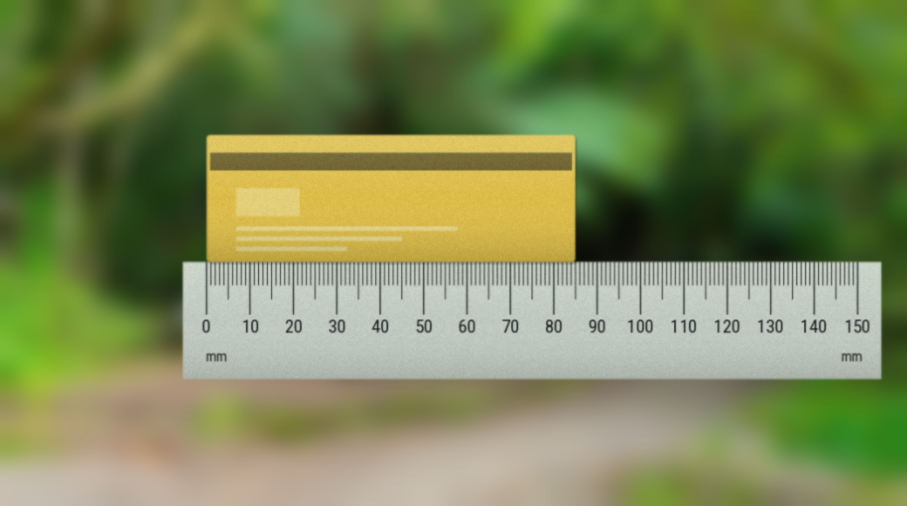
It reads 85
